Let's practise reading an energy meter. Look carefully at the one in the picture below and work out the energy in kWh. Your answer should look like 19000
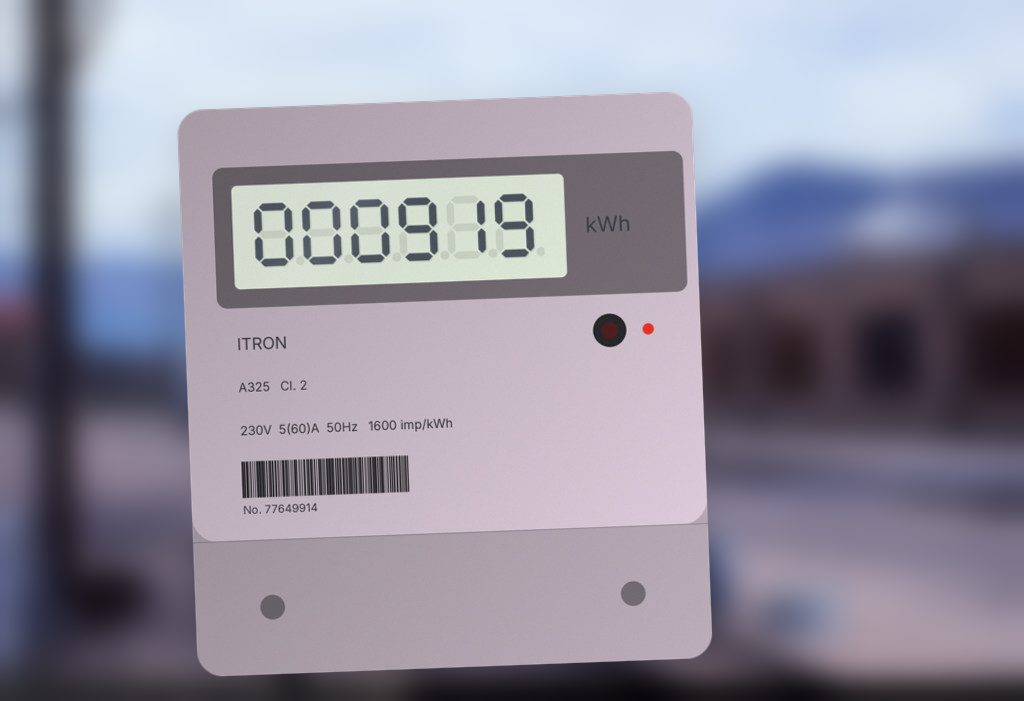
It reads 919
